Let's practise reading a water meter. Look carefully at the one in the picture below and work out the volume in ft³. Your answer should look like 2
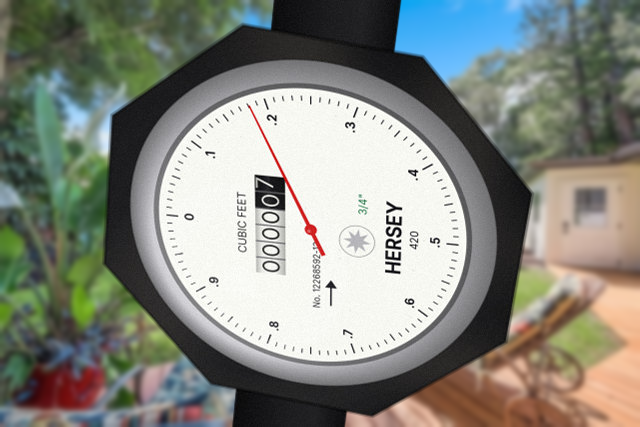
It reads 7.18
